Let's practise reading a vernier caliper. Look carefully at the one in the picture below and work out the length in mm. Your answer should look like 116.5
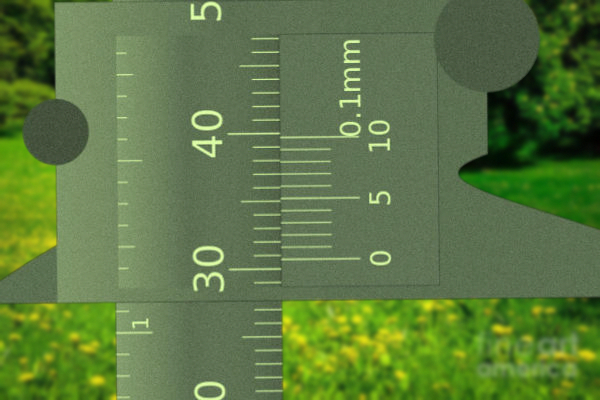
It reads 30.7
